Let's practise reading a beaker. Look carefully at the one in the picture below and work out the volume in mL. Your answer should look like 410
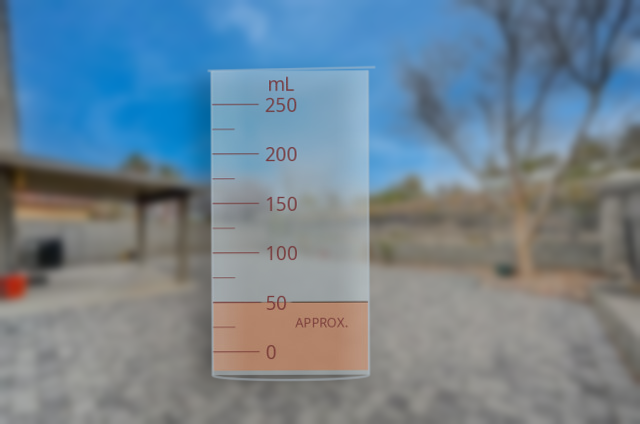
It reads 50
